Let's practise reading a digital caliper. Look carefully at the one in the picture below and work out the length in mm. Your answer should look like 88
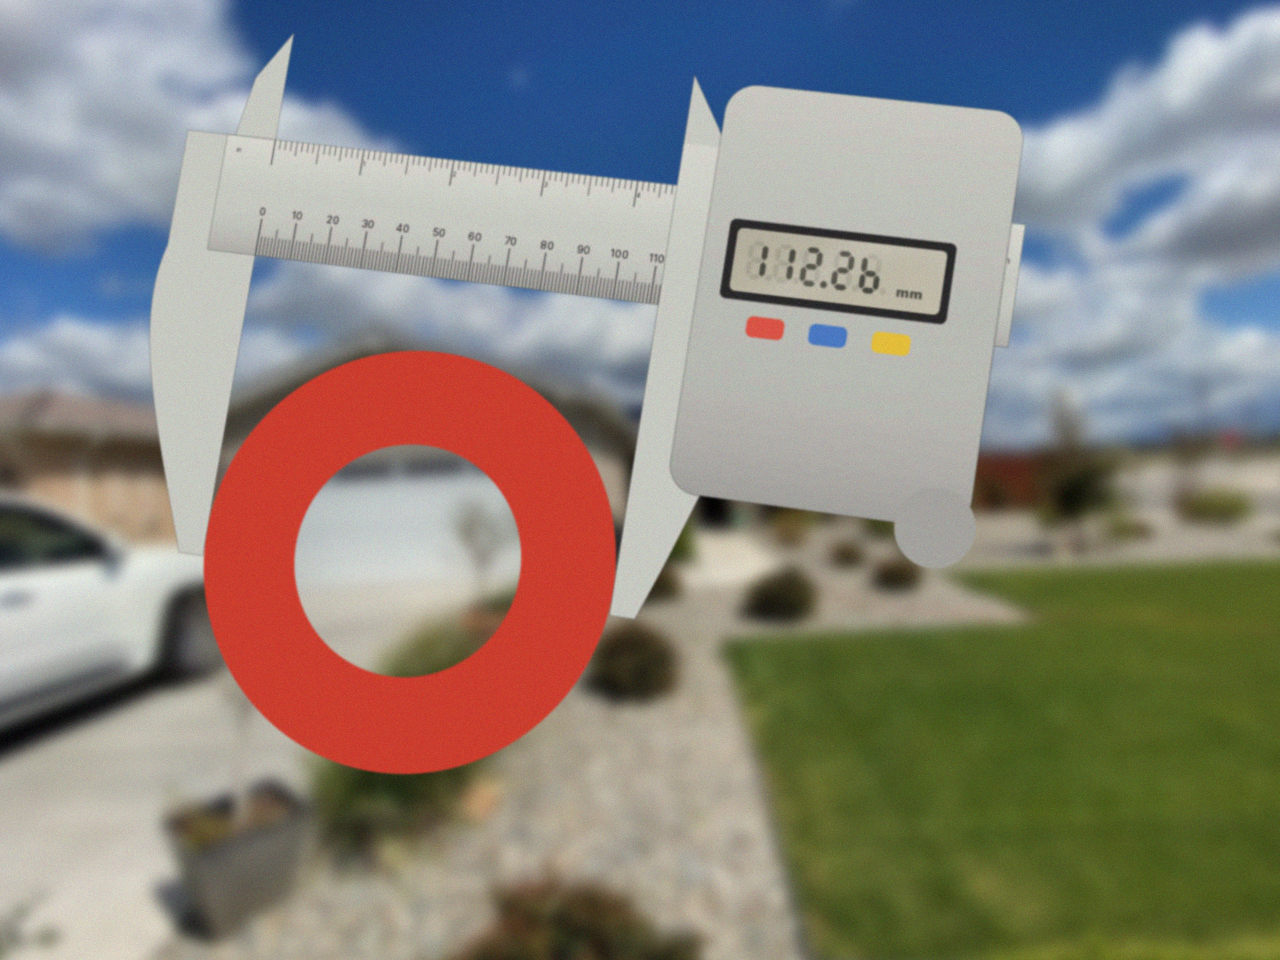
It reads 112.26
